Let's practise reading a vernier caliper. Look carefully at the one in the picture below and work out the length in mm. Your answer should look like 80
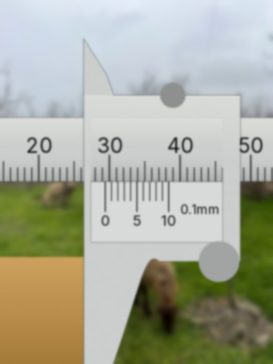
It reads 29.4
